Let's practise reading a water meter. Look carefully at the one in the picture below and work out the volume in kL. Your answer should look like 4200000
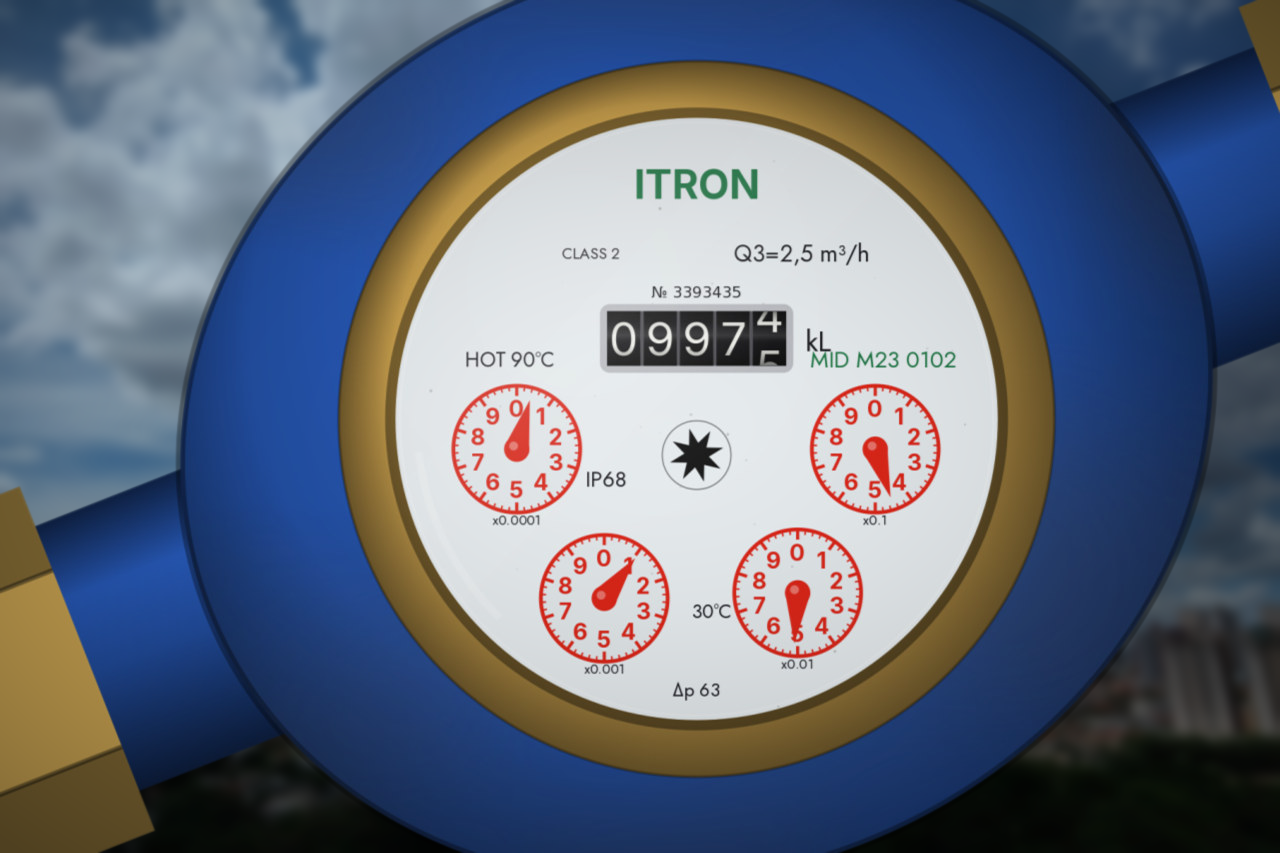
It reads 9974.4510
